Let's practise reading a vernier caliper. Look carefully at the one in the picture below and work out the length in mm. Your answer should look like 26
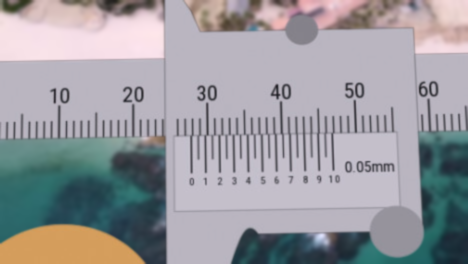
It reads 27.8
